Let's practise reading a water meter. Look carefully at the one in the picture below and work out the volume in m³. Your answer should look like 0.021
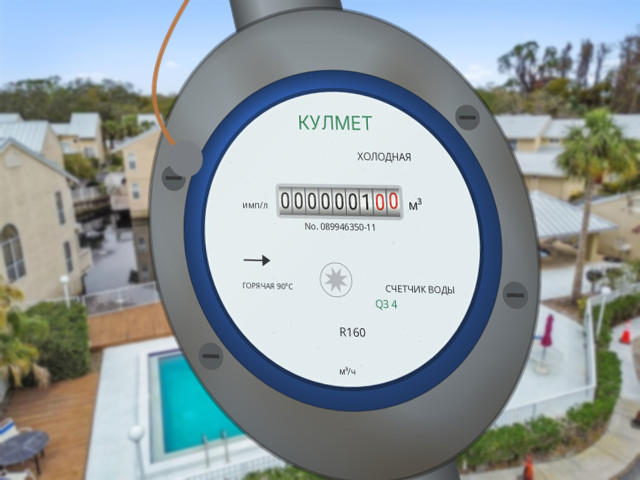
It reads 1.00
